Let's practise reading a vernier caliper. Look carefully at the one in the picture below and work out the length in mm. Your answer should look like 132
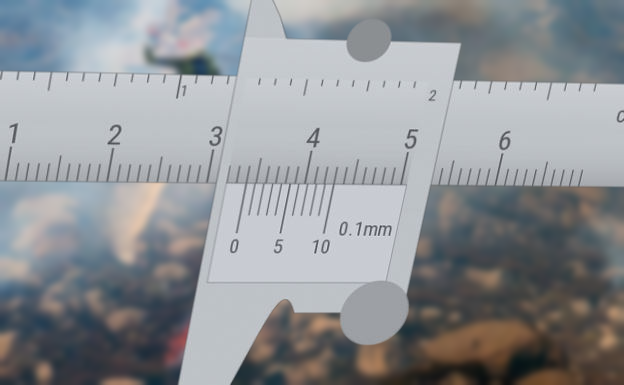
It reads 34.0
